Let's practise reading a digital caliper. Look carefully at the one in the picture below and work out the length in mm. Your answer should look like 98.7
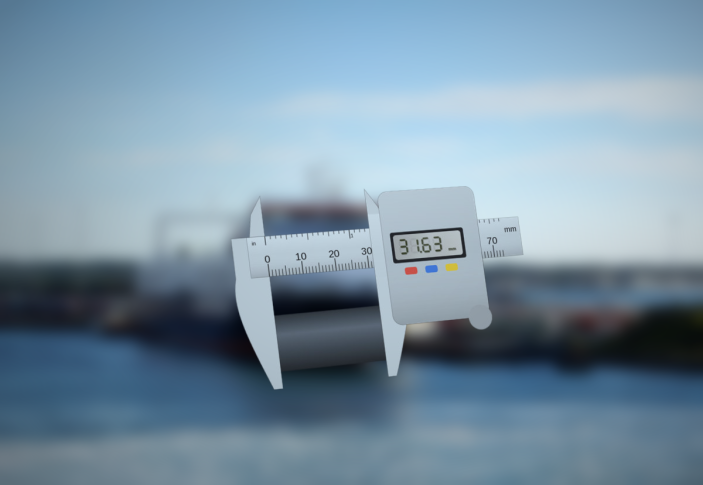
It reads 31.63
